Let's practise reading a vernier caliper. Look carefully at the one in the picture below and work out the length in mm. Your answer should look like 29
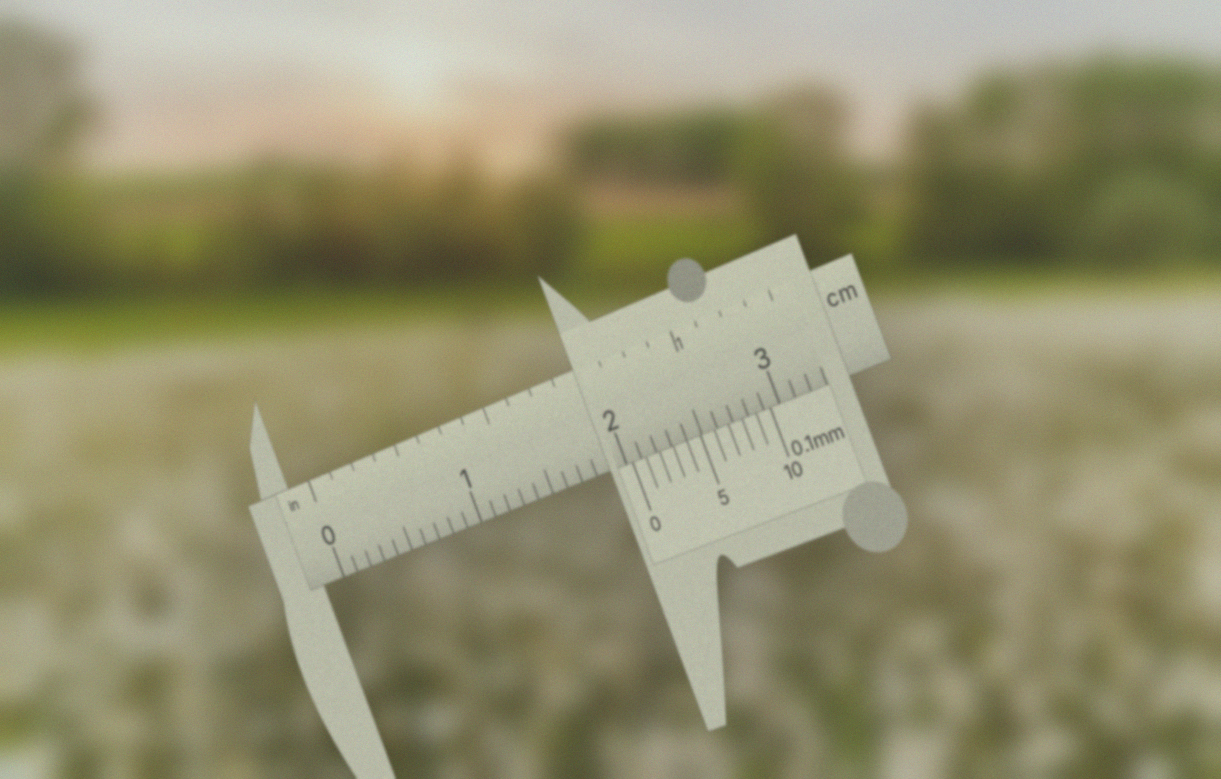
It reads 20.4
